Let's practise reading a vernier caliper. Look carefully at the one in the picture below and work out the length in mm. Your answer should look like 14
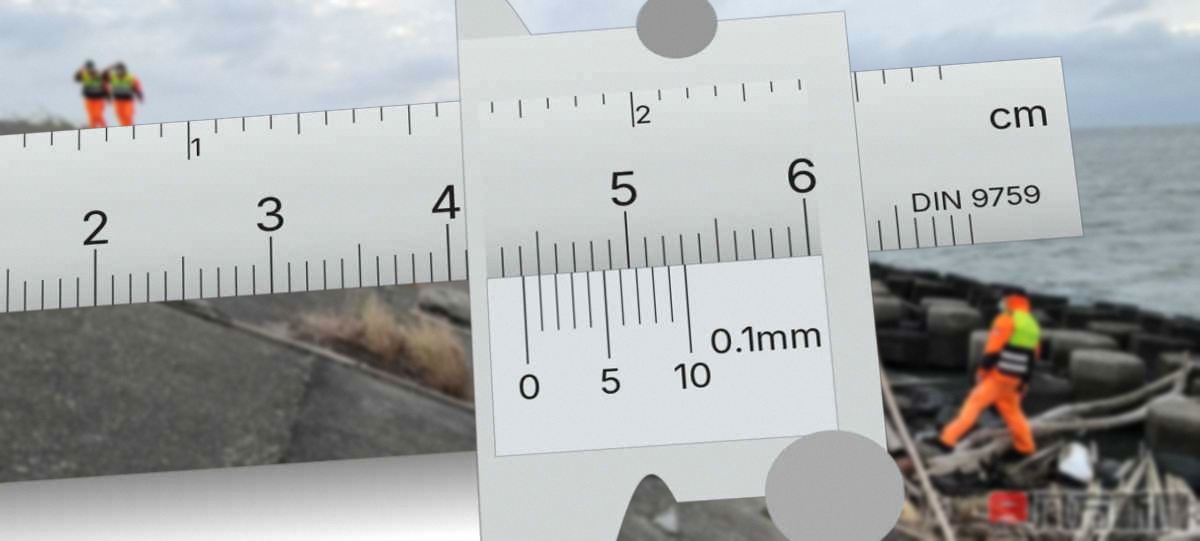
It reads 44.1
